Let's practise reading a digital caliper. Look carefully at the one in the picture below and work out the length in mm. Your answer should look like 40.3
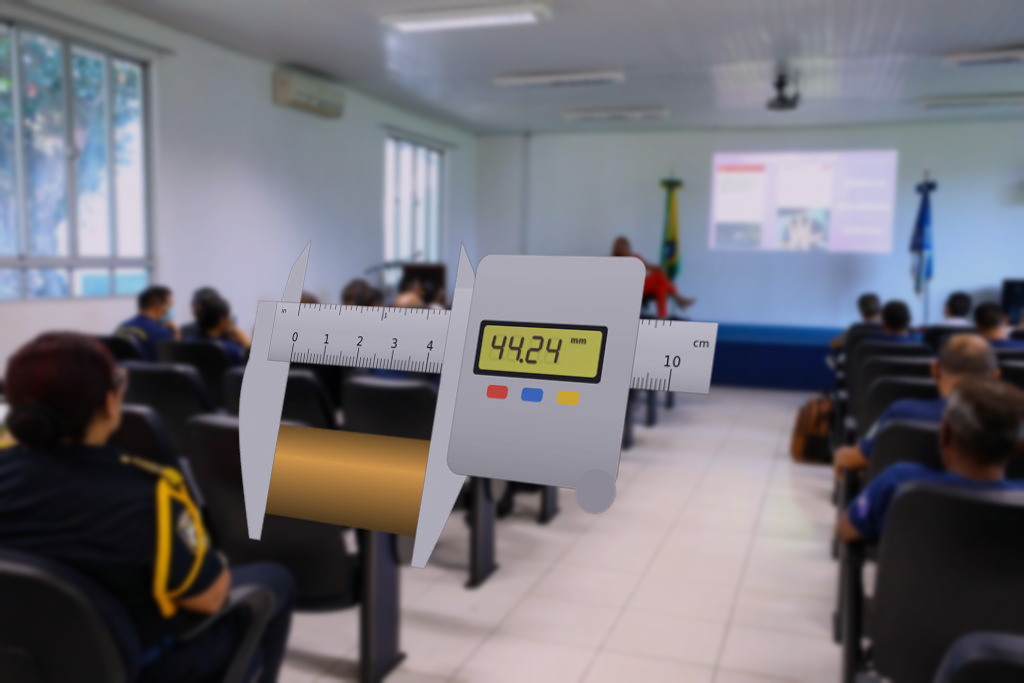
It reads 44.24
